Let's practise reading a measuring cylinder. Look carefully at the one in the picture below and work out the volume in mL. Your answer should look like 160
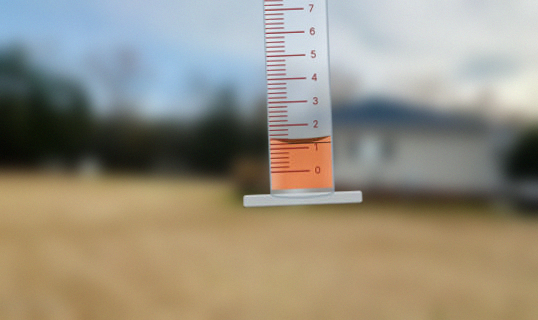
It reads 1.2
